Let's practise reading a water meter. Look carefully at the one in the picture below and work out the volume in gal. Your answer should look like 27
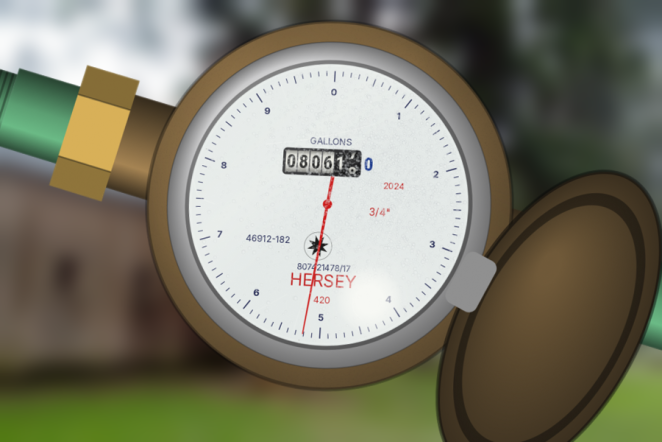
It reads 806175.2
